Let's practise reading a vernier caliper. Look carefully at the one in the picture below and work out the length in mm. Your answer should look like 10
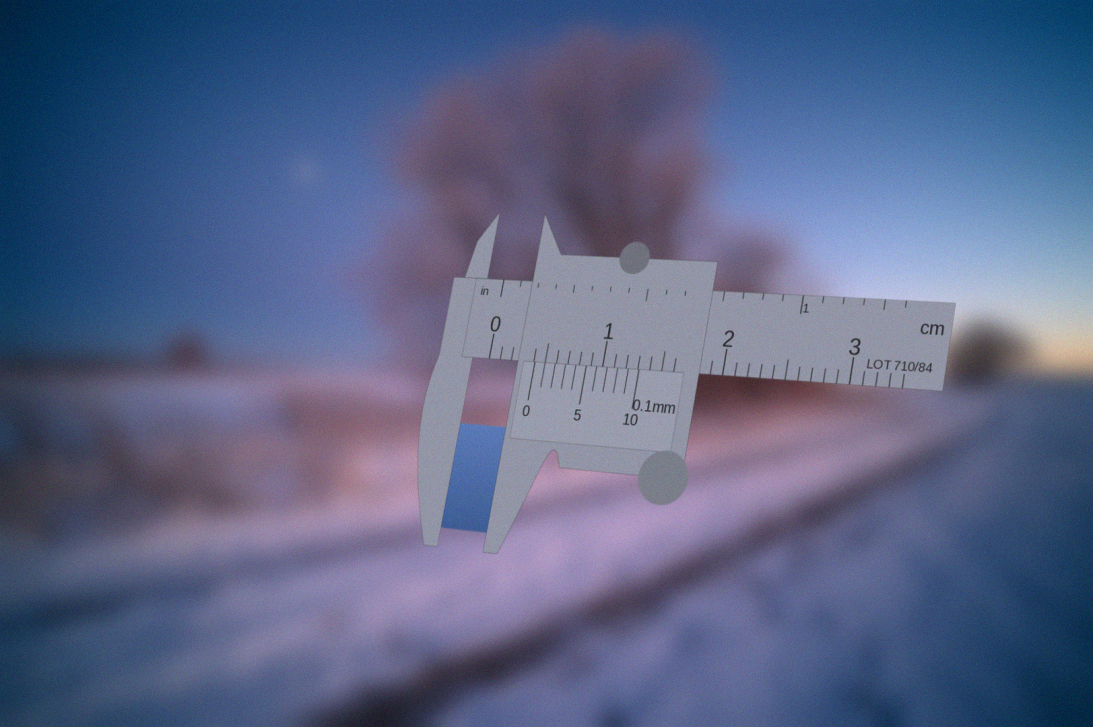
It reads 4.1
